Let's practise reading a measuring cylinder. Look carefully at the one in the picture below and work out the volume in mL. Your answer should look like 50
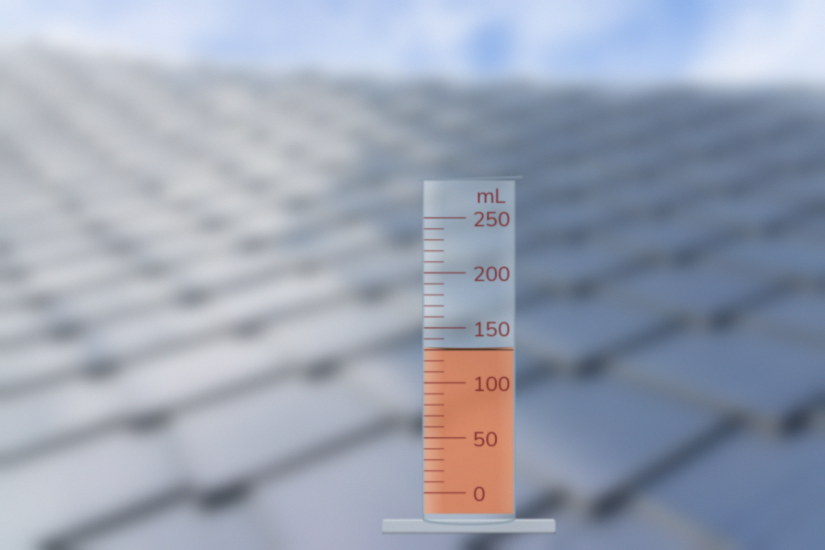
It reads 130
